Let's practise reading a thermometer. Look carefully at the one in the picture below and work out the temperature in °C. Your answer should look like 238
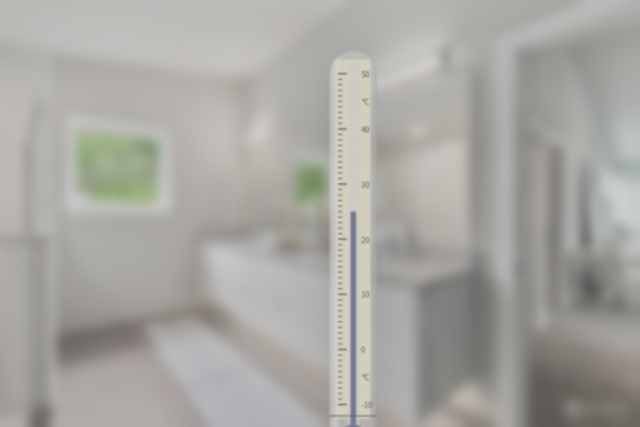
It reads 25
